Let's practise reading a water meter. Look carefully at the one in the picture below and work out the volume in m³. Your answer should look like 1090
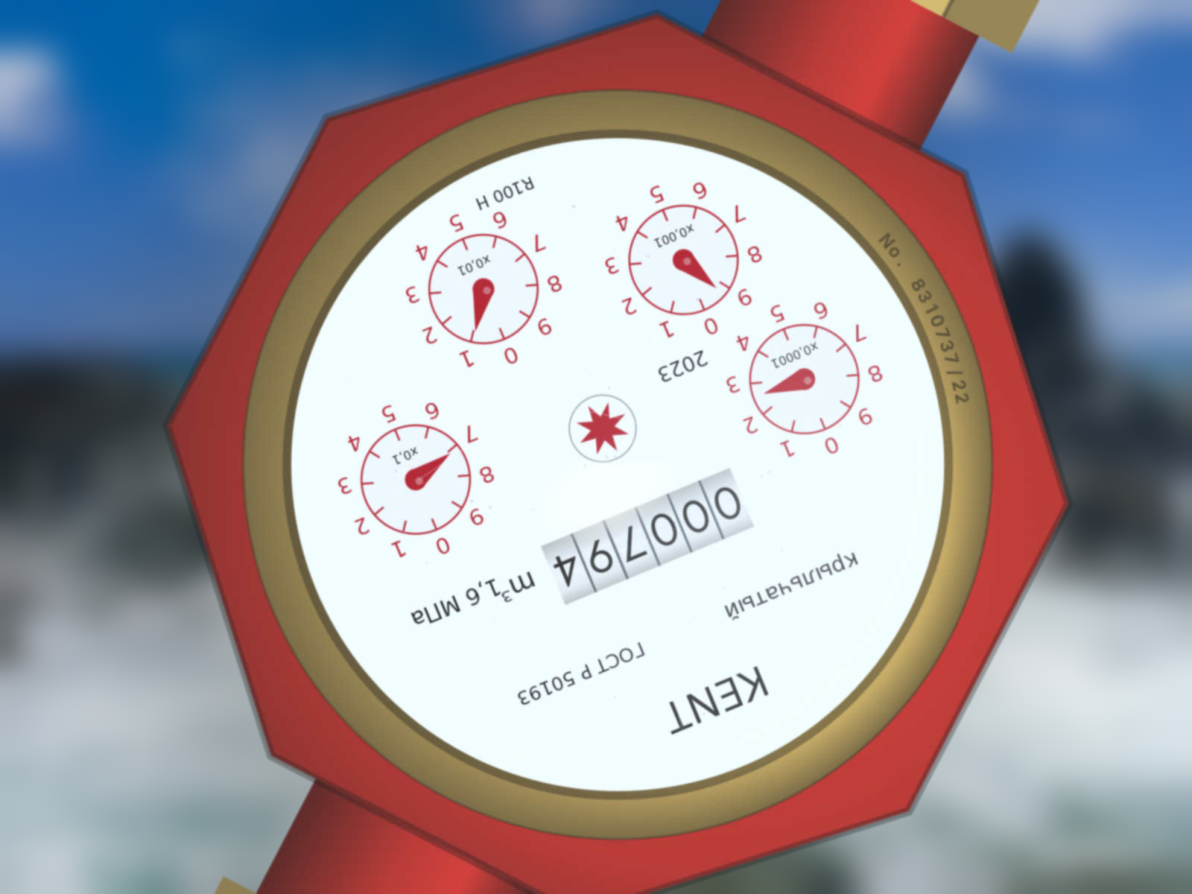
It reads 794.7092
